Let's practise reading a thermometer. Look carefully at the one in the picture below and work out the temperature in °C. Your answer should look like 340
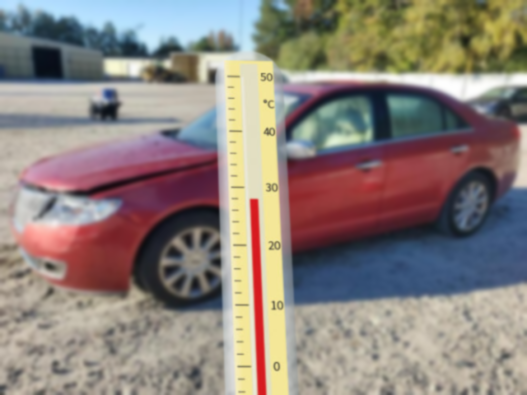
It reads 28
